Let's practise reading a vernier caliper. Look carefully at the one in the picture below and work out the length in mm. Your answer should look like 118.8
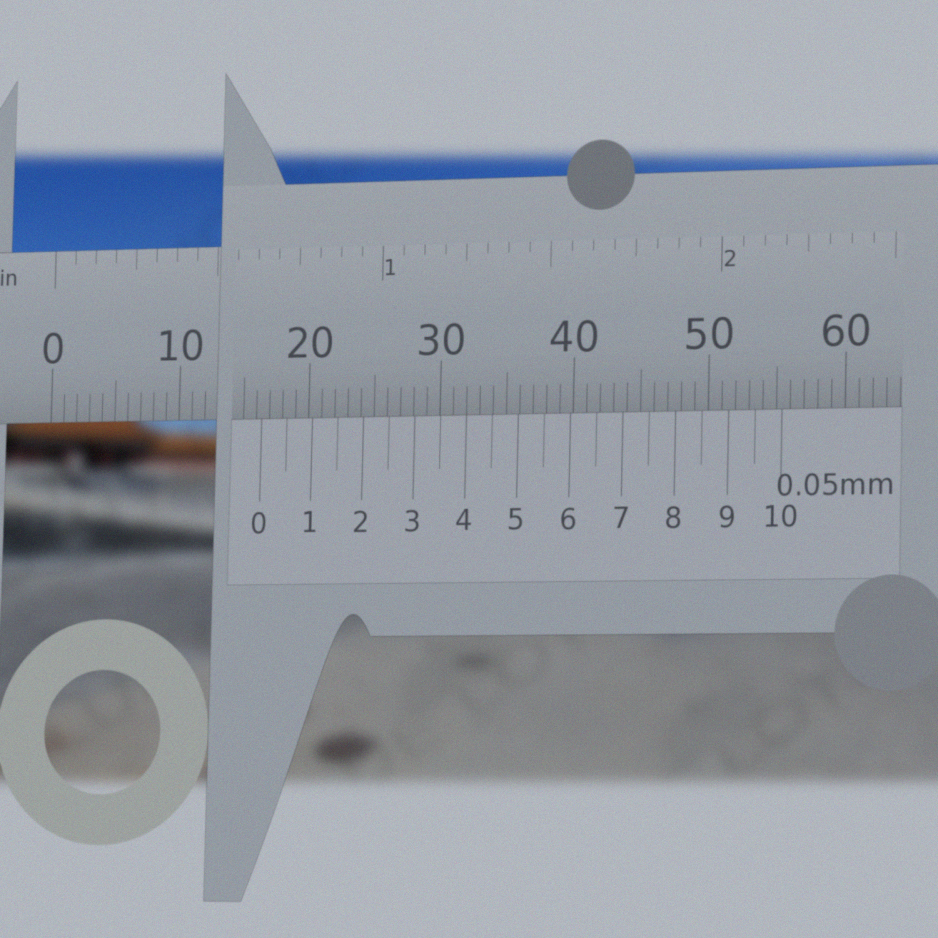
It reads 16.4
